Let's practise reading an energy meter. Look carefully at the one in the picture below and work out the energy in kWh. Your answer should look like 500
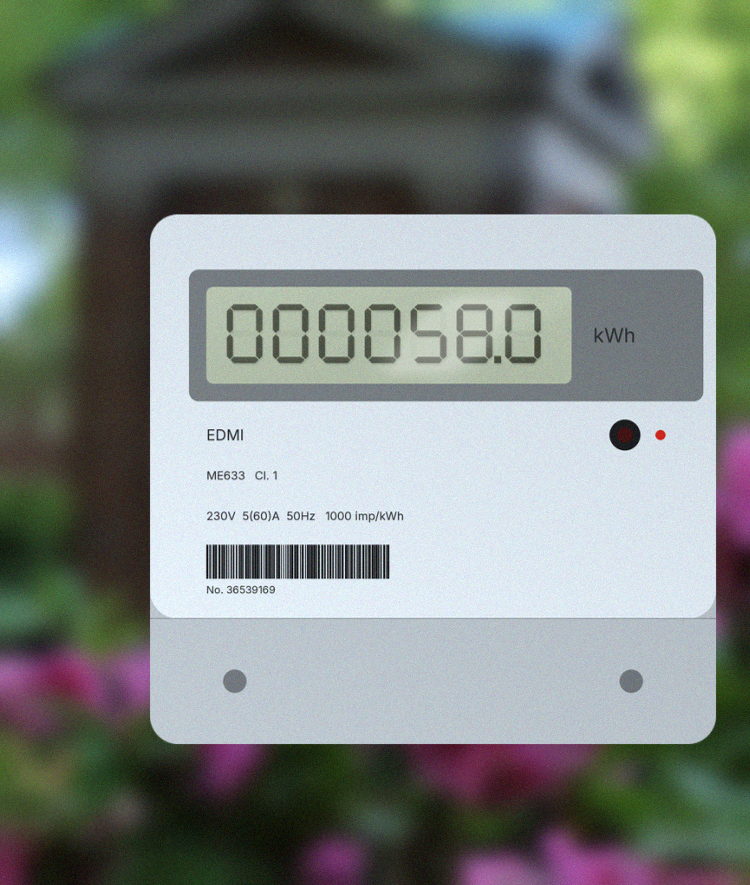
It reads 58.0
